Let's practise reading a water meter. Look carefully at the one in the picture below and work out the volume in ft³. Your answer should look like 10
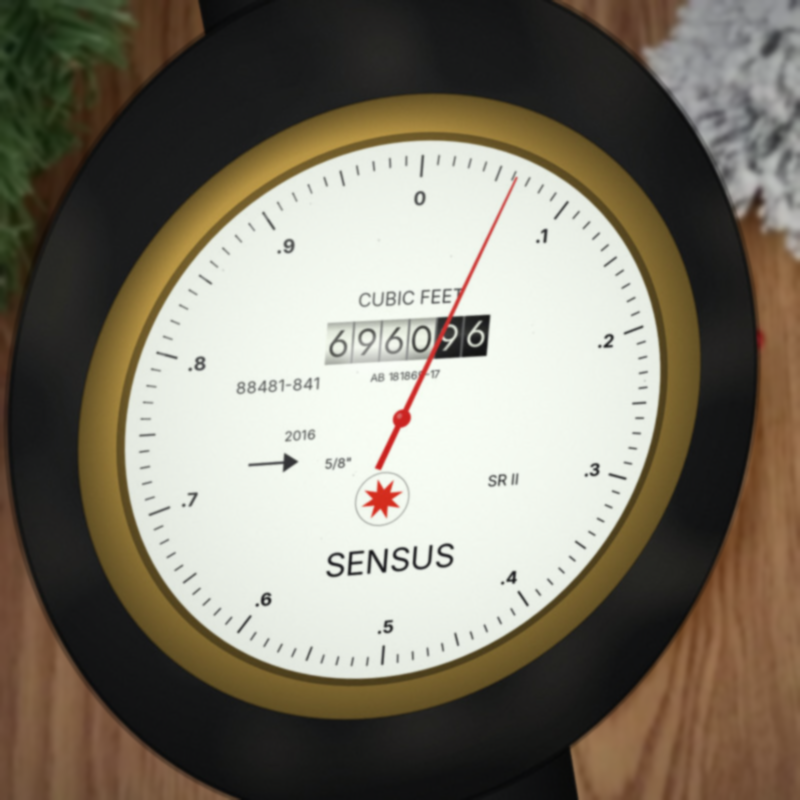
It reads 696096.06
